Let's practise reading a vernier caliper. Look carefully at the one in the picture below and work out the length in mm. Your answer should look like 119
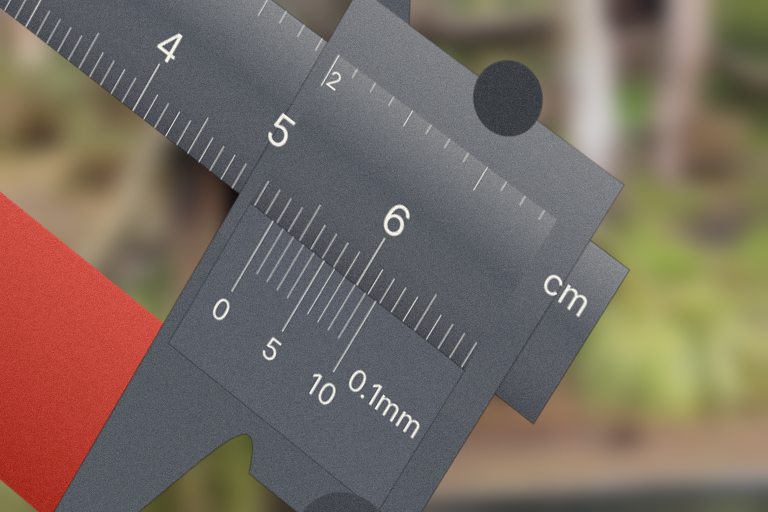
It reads 52.7
